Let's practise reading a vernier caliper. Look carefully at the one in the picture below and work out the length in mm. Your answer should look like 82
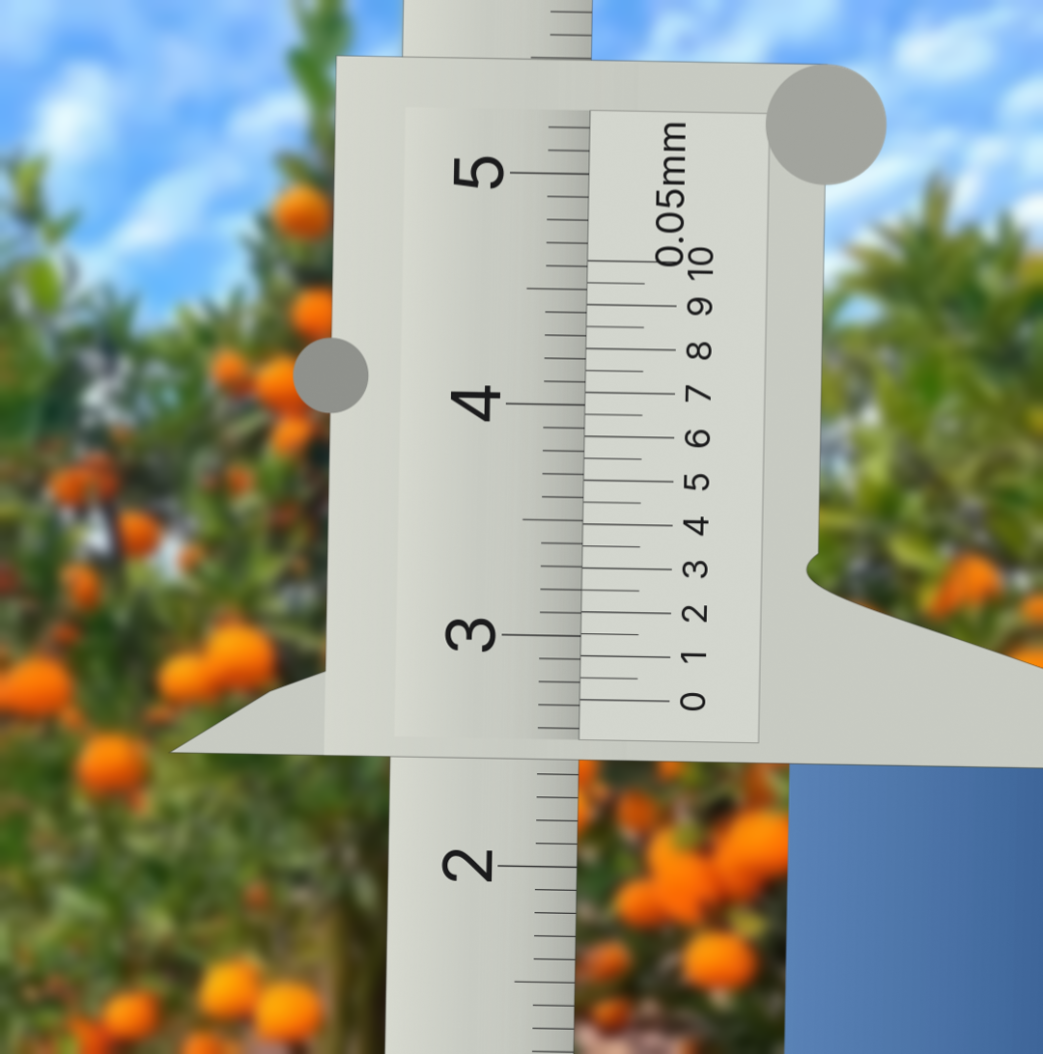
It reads 27.25
